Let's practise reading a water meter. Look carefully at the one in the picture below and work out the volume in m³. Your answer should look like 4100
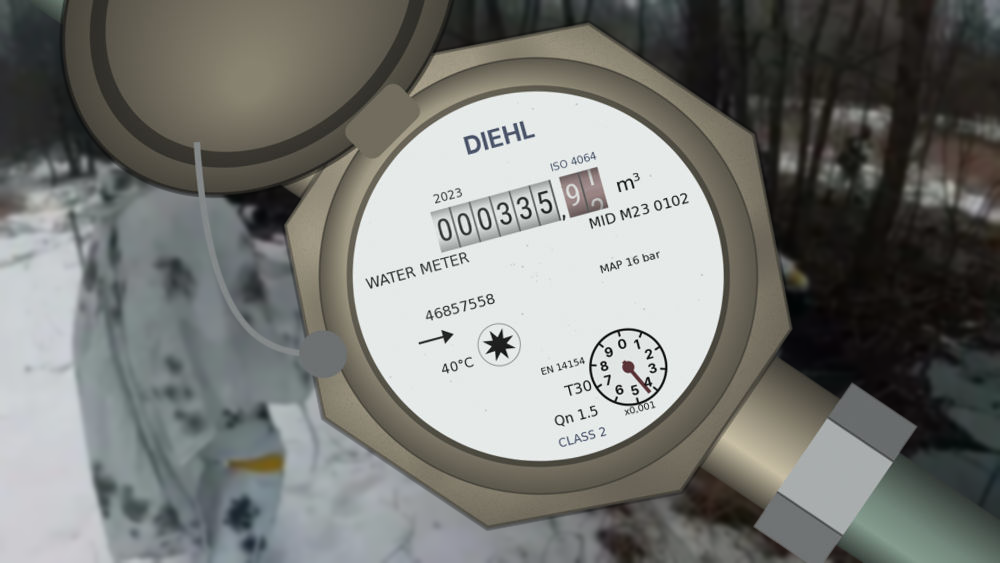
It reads 335.914
